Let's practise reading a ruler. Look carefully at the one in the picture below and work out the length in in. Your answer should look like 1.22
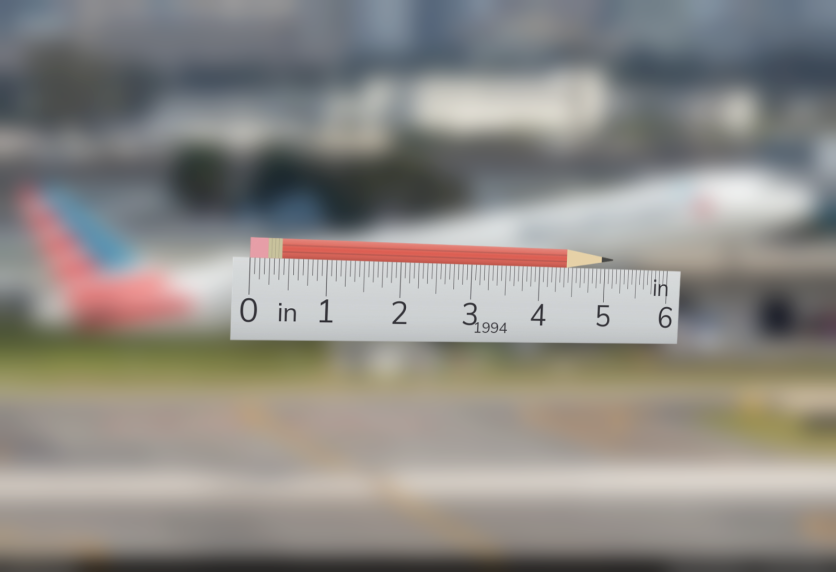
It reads 5.125
